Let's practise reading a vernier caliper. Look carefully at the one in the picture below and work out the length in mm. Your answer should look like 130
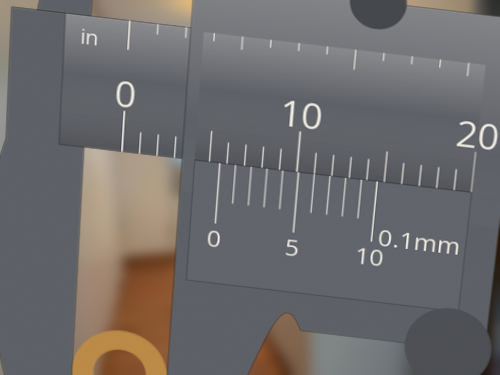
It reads 5.6
